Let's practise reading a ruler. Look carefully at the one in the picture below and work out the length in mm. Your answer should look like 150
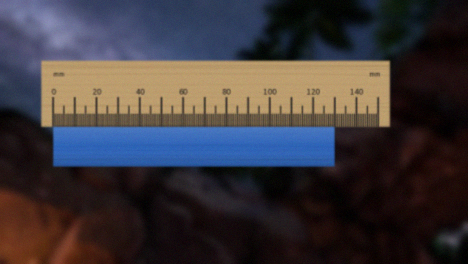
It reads 130
